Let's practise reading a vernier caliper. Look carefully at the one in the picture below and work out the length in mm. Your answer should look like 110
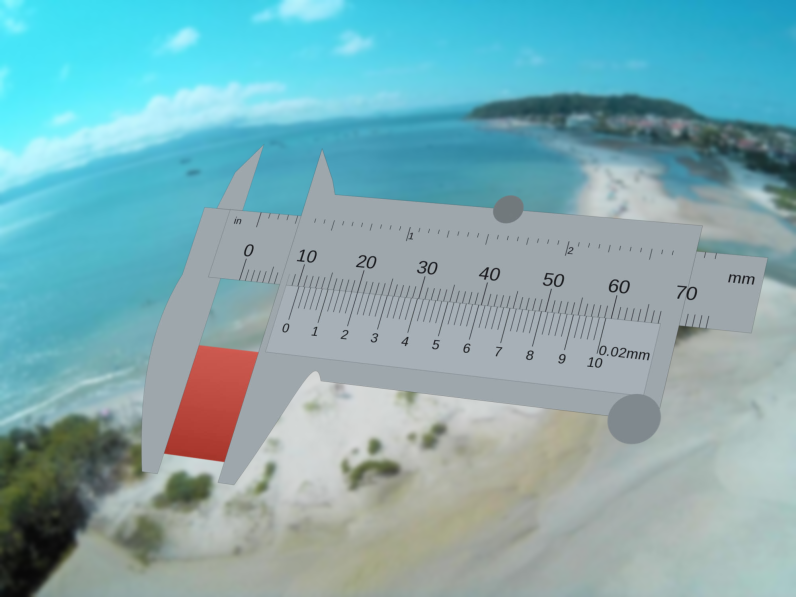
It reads 10.2
